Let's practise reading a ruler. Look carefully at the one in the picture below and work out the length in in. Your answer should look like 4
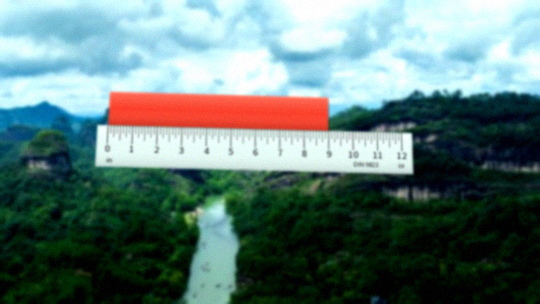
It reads 9
